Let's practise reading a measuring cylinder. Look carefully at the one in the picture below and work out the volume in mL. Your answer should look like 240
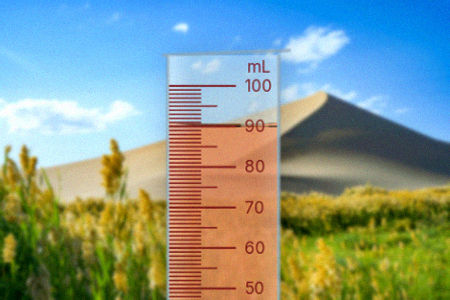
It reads 90
